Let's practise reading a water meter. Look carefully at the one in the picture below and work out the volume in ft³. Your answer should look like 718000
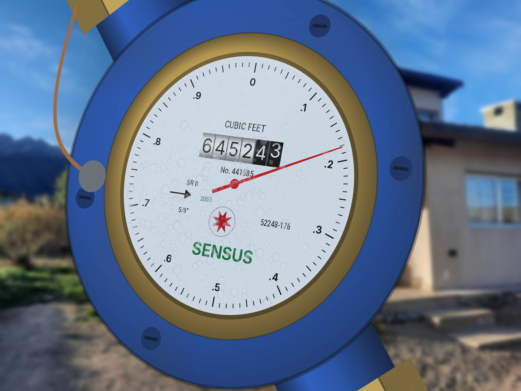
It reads 645243.18
